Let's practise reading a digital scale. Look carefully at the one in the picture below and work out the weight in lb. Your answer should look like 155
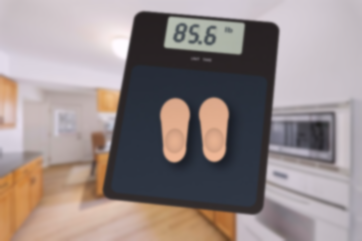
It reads 85.6
